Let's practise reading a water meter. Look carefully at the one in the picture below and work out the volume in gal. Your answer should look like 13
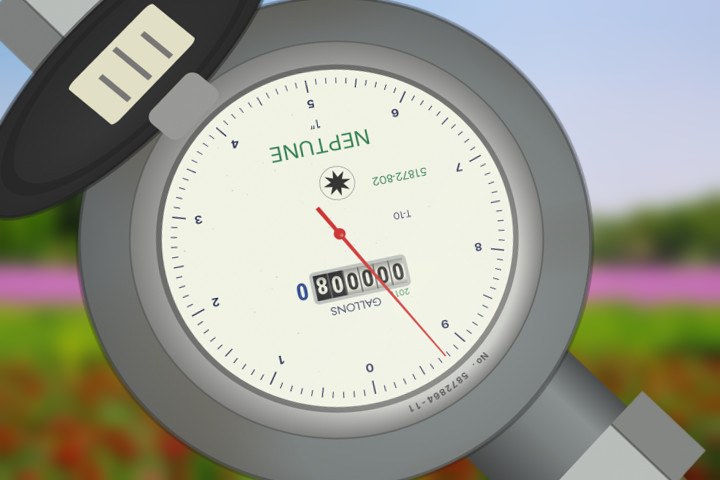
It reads 79.2
